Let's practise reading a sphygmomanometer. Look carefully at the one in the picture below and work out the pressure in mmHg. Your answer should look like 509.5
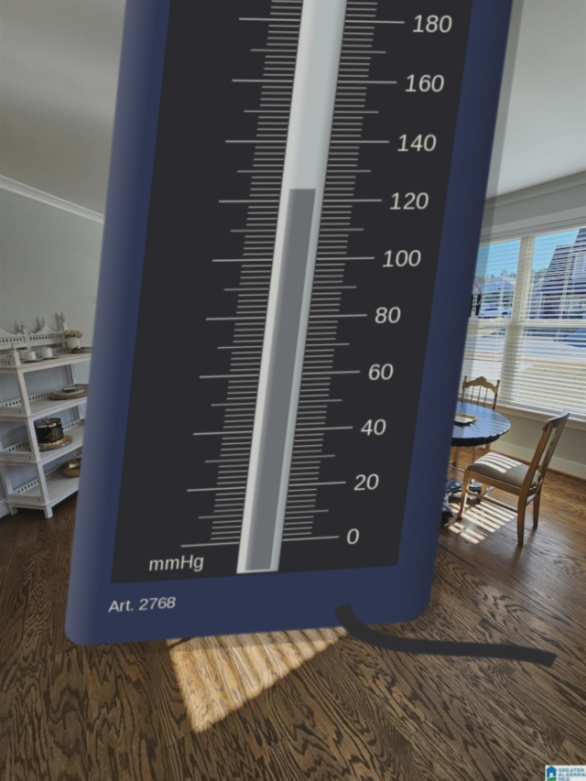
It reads 124
